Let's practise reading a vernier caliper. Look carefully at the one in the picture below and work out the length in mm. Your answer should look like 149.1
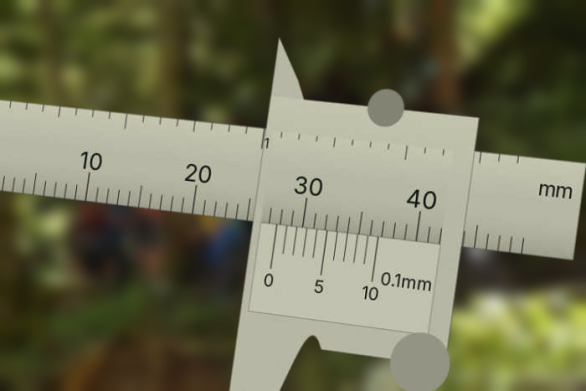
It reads 27.7
